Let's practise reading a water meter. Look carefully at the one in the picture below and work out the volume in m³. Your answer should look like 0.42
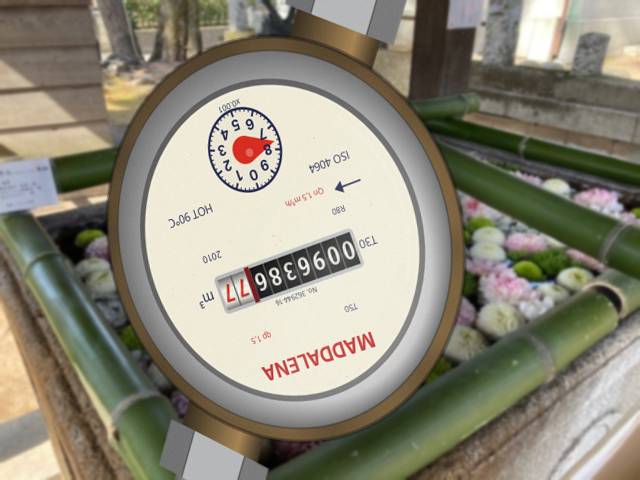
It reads 96386.777
